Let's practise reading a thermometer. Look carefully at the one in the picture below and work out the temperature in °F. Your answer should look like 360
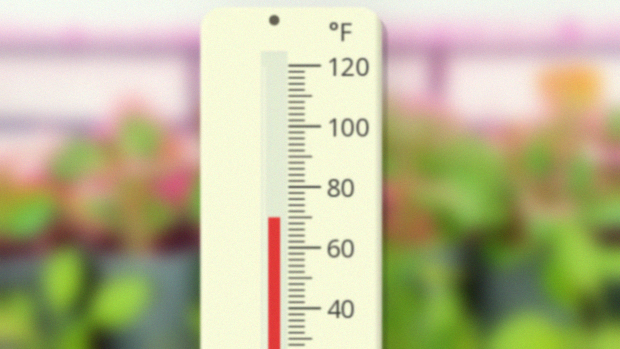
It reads 70
